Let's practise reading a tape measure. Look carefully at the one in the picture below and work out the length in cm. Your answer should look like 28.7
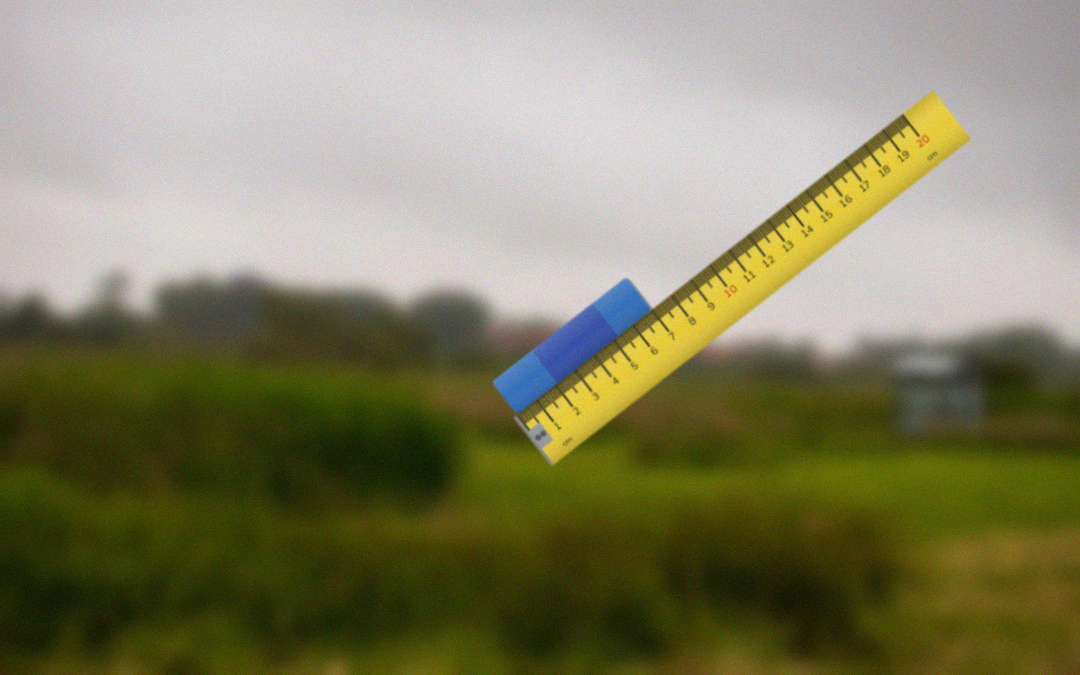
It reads 7
